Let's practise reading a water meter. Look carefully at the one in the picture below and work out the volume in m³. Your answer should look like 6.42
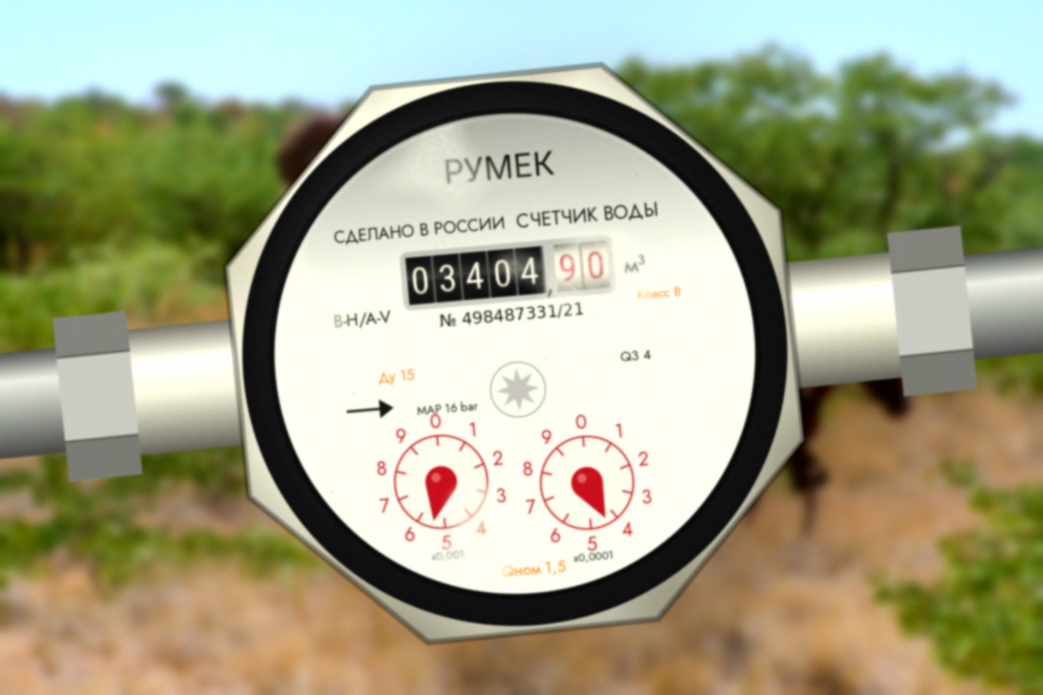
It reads 3404.9054
